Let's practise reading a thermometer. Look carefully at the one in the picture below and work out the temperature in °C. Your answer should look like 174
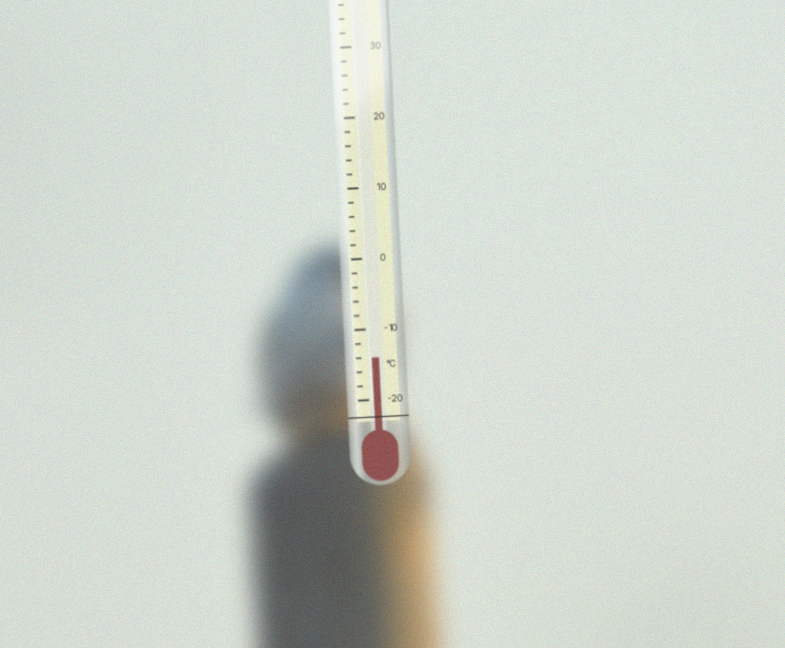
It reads -14
